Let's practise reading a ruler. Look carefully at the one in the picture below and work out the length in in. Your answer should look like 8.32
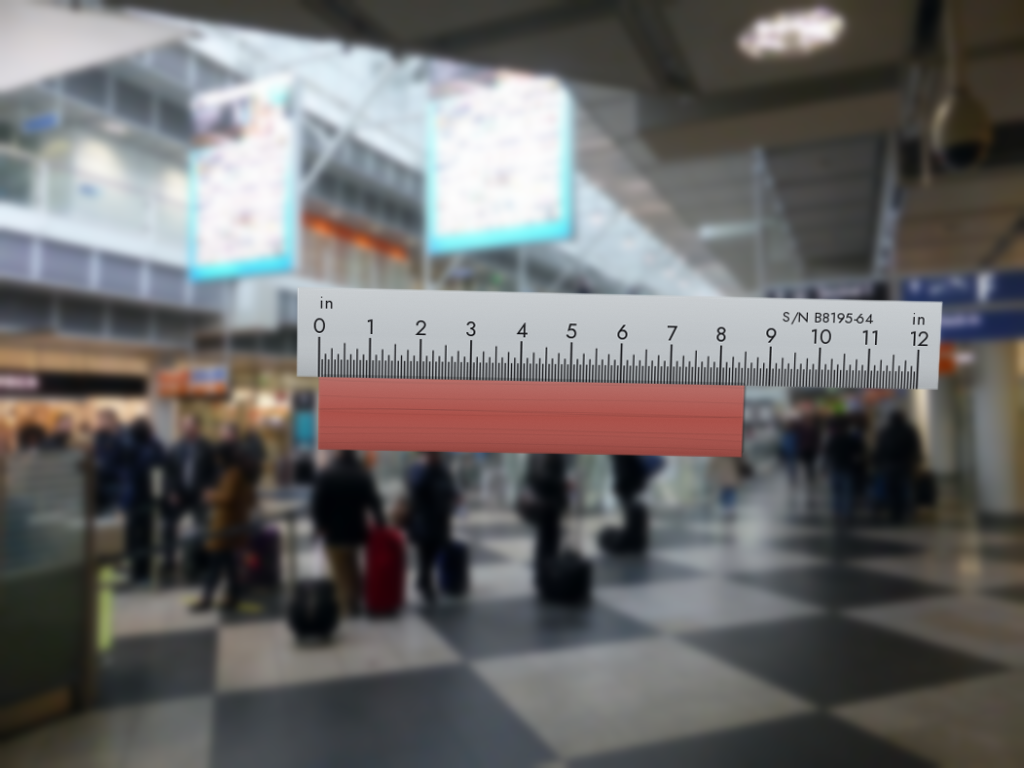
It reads 8.5
